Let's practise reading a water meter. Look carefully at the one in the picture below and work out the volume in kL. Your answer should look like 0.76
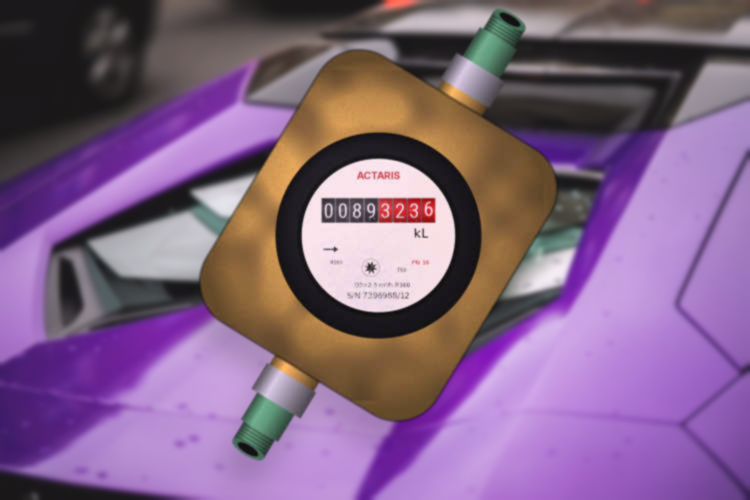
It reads 89.3236
